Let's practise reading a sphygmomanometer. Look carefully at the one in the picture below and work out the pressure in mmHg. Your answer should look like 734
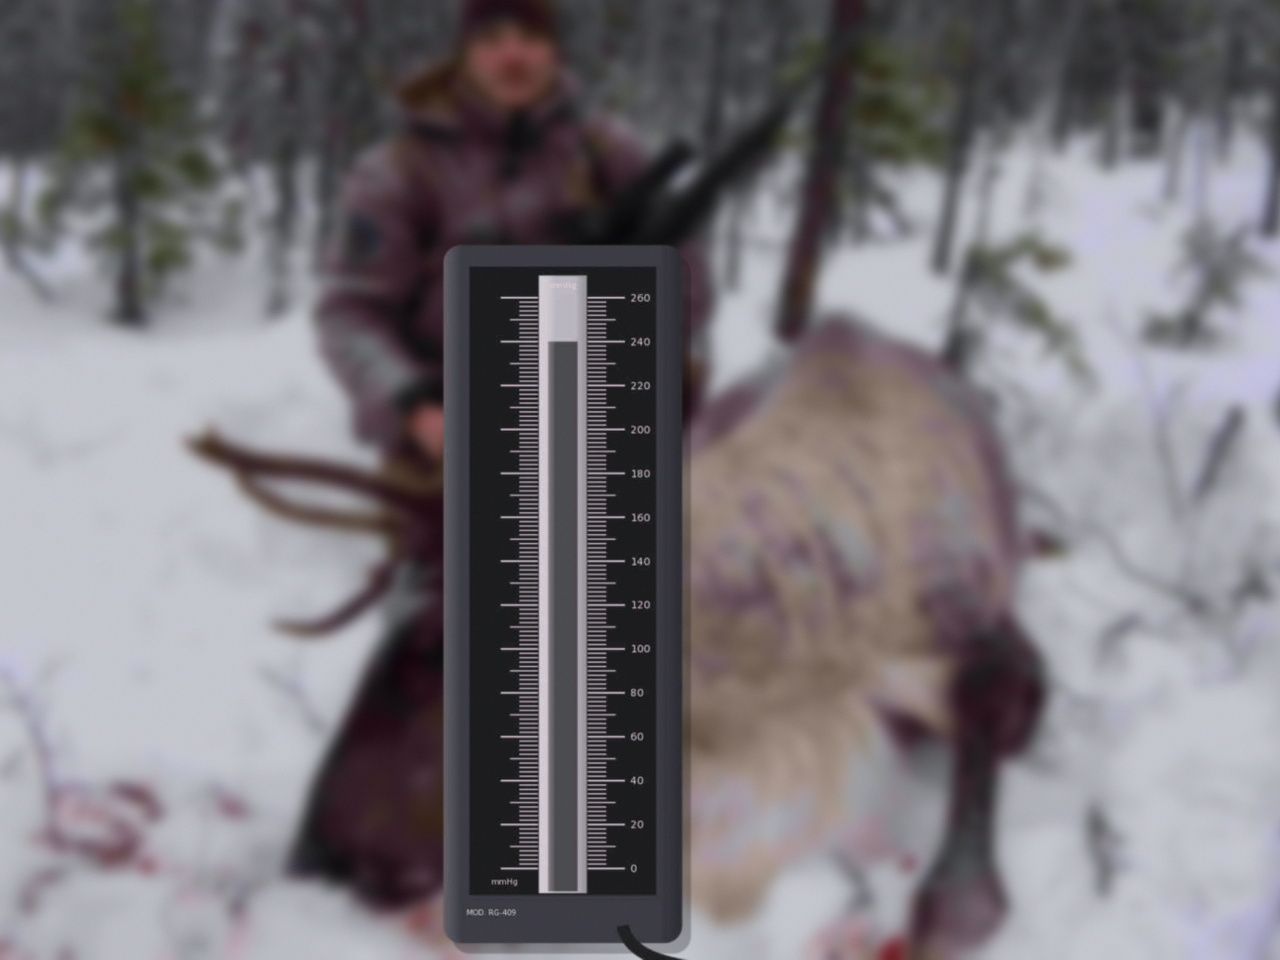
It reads 240
